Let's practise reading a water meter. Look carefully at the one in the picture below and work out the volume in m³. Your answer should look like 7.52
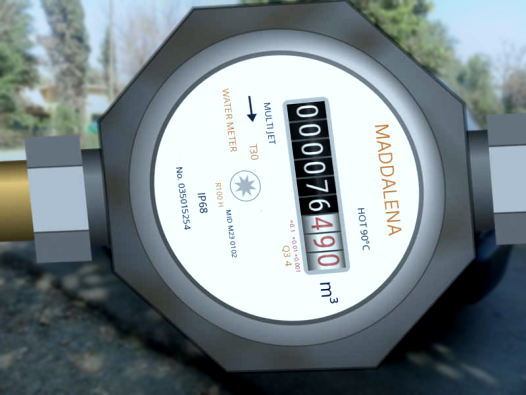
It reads 76.490
